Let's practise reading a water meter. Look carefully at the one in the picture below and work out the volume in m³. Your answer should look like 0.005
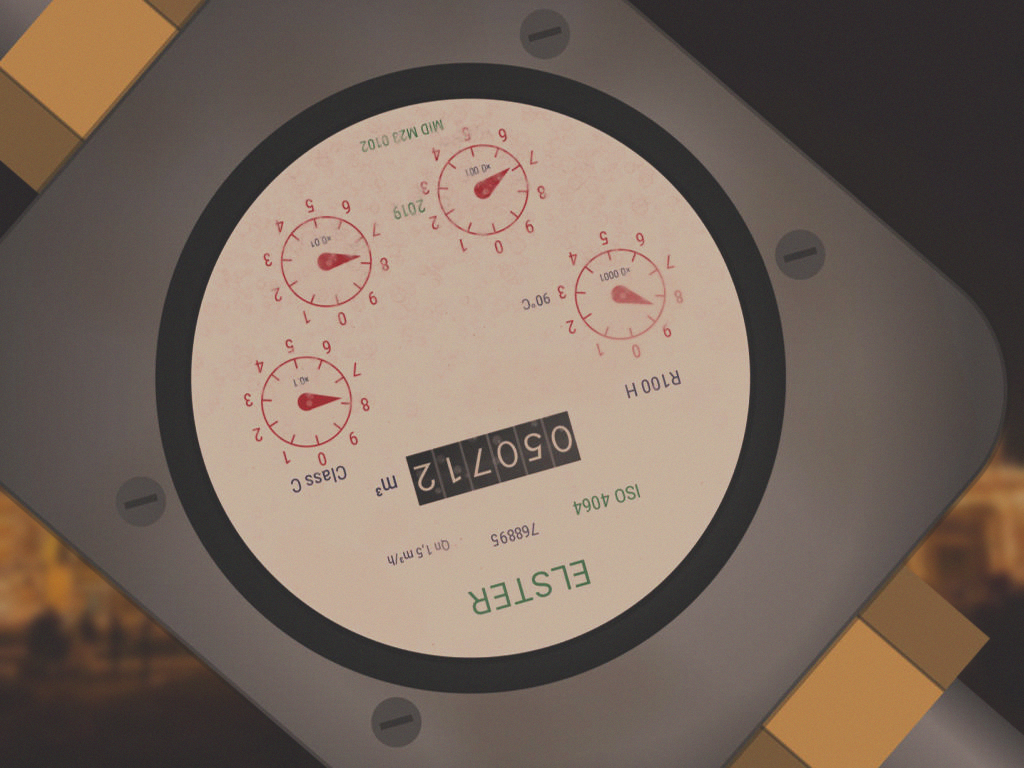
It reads 50712.7768
